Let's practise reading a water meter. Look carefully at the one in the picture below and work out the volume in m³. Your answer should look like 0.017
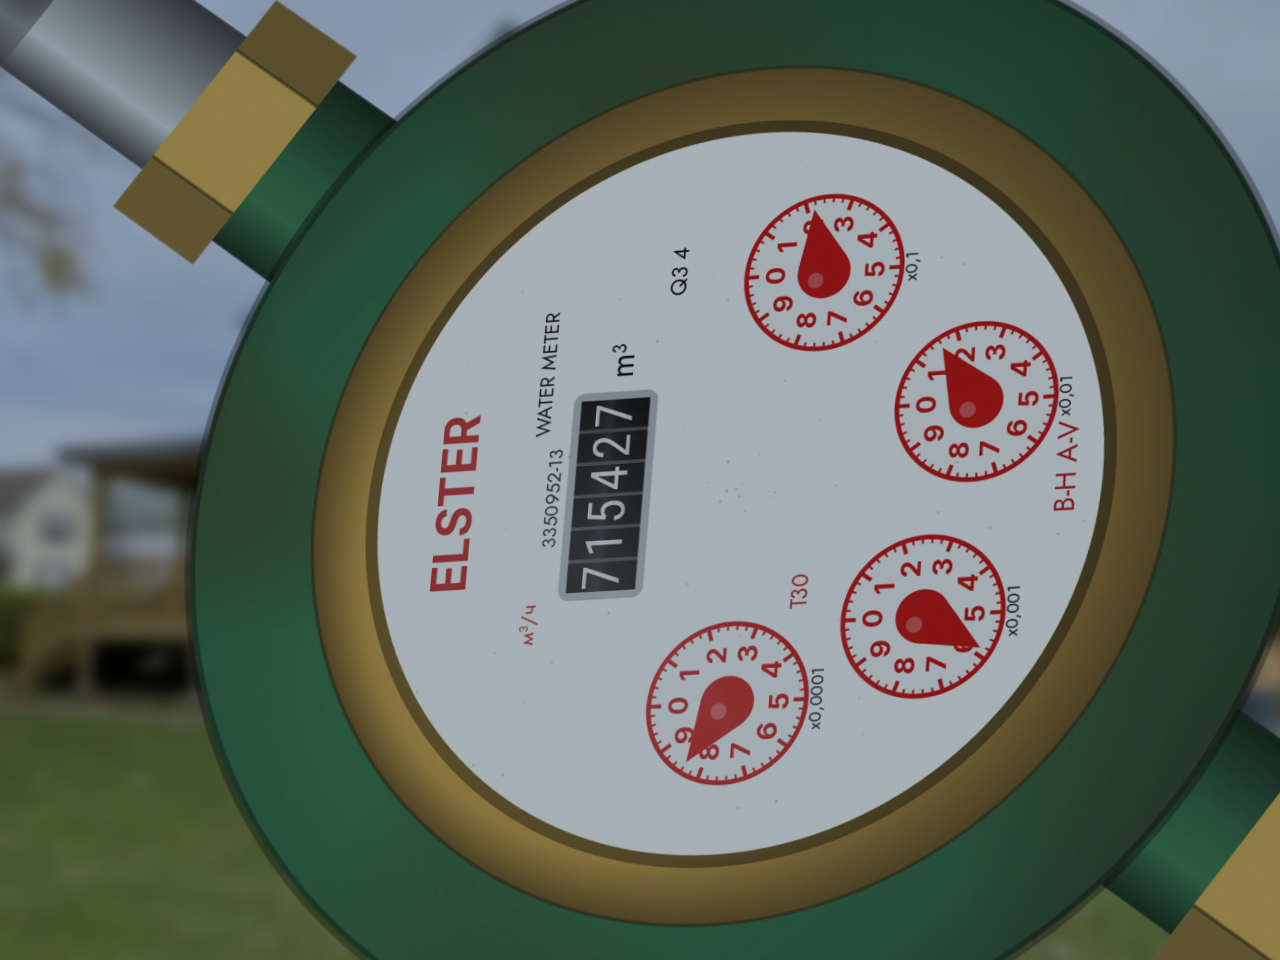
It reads 715427.2158
